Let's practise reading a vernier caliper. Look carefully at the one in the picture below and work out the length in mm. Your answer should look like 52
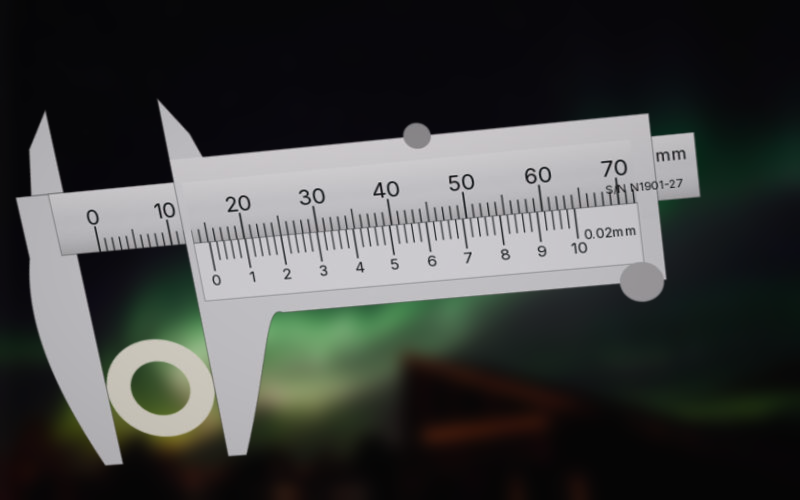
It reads 15.2
